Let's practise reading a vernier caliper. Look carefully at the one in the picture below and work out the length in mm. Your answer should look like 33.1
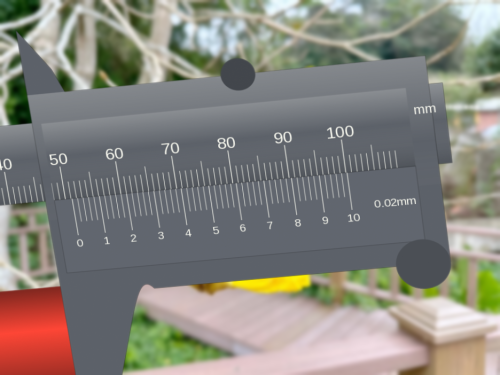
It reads 51.2
